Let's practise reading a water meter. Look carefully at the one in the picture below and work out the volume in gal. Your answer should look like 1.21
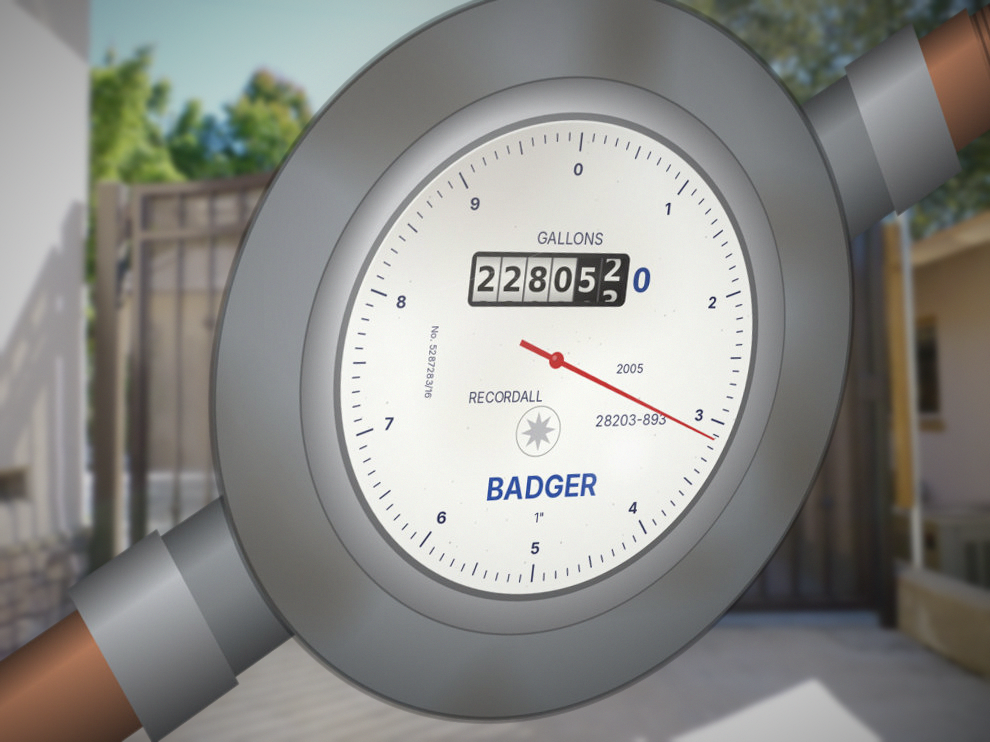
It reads 2280523.1
